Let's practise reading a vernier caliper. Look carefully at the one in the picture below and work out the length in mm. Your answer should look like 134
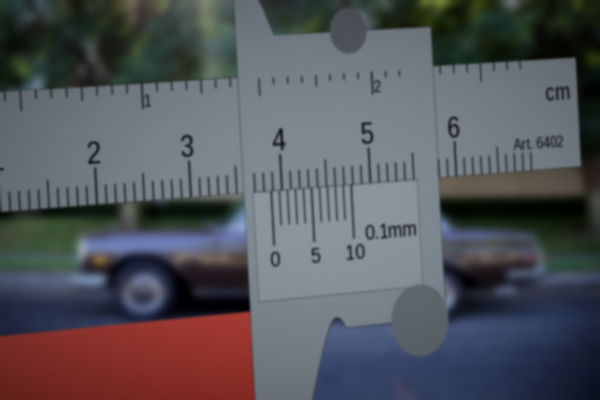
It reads 38.8
